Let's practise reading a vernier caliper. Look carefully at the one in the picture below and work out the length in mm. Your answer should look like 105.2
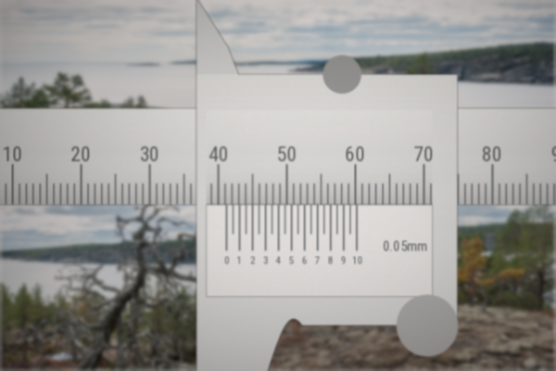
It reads 41.2
